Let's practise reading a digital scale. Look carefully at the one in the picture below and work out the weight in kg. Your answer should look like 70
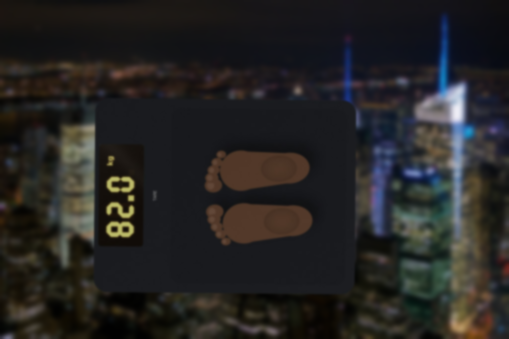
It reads 82.0
